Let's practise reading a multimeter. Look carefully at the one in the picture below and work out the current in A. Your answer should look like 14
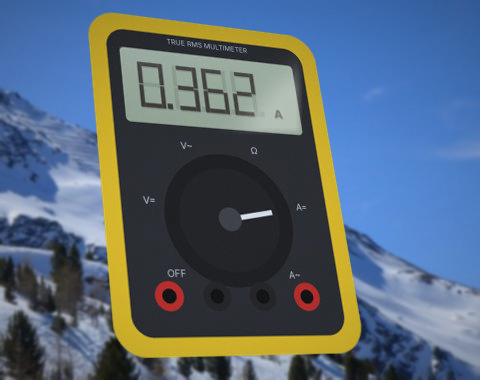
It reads 0.362
